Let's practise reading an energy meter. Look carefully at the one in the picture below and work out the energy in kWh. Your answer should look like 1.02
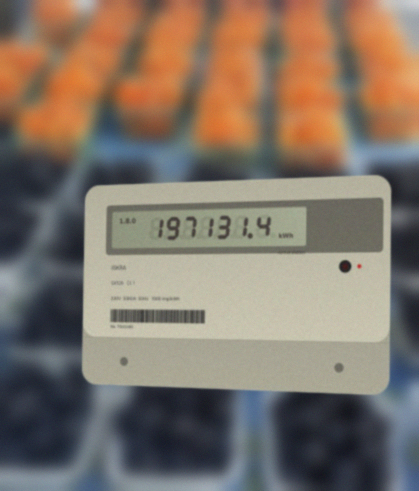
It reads 197131.4
